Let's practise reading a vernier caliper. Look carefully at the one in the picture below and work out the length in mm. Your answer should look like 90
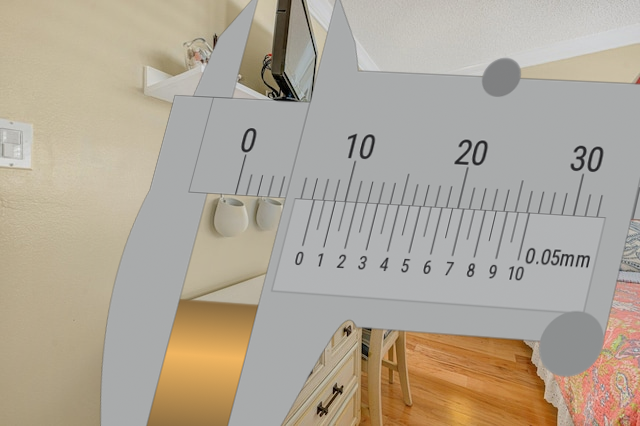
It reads 7.2
